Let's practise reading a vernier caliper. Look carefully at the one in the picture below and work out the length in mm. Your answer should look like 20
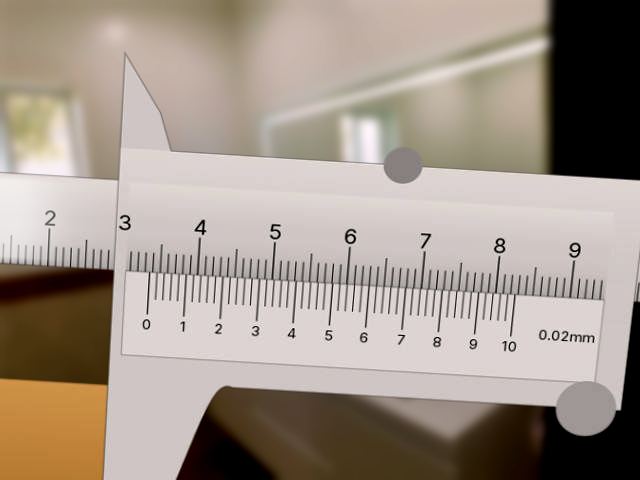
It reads 33.6
